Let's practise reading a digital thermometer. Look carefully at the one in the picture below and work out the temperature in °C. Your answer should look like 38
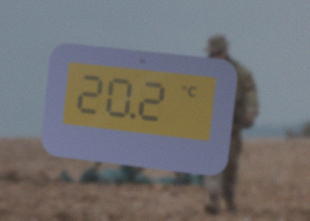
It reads 20.2
